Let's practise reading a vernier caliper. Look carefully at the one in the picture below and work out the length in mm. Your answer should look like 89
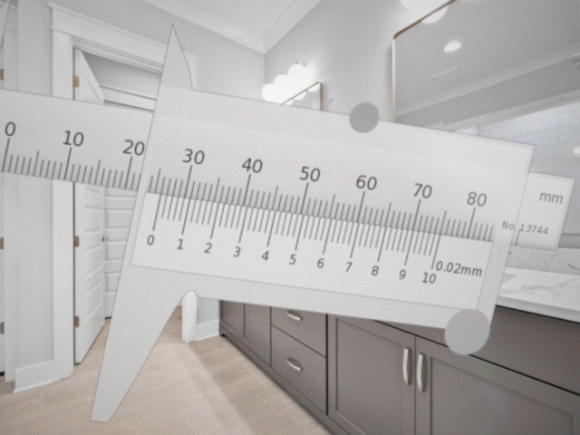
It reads 26.0
